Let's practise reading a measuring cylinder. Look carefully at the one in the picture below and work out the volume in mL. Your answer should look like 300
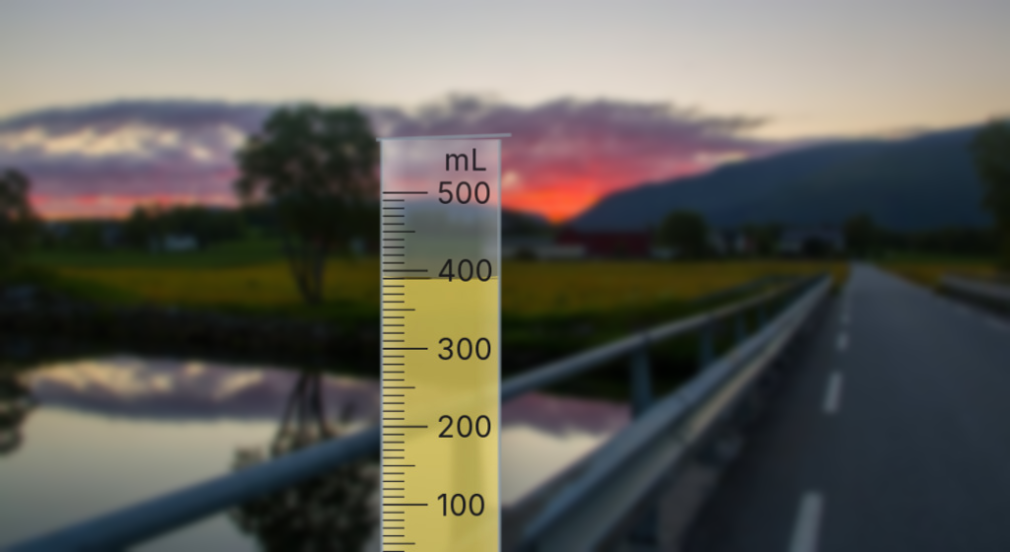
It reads 390
